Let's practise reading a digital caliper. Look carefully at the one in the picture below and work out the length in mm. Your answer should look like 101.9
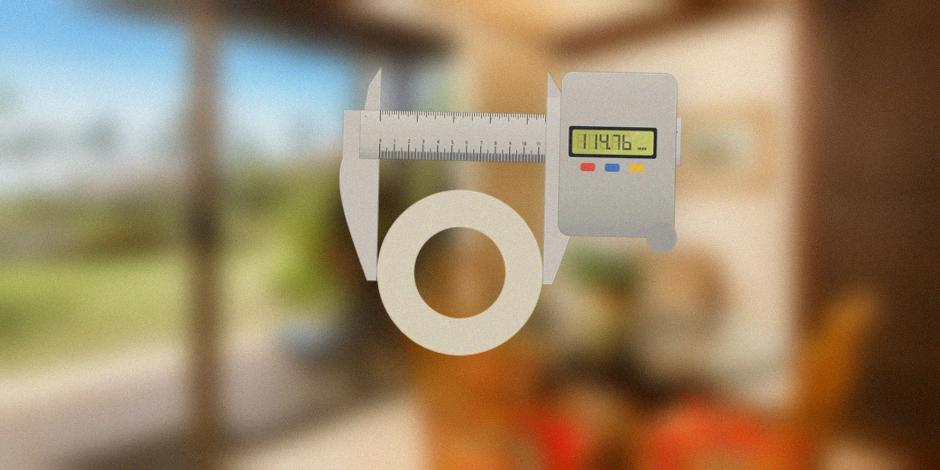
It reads 114.76
